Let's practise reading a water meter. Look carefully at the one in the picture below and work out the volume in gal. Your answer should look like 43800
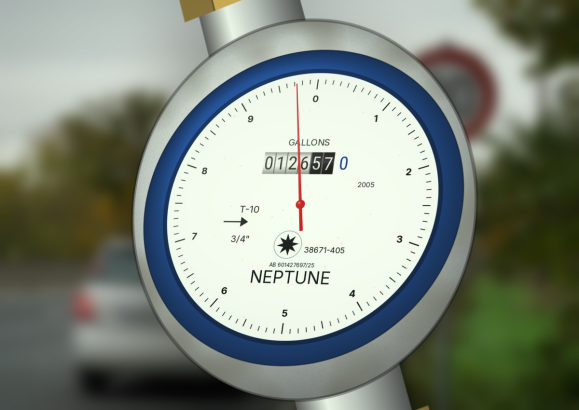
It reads 126569.7
